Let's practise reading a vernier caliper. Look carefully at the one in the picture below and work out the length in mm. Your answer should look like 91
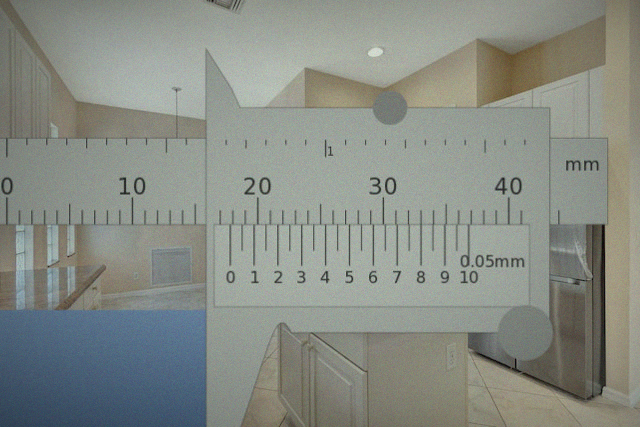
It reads 17.8
